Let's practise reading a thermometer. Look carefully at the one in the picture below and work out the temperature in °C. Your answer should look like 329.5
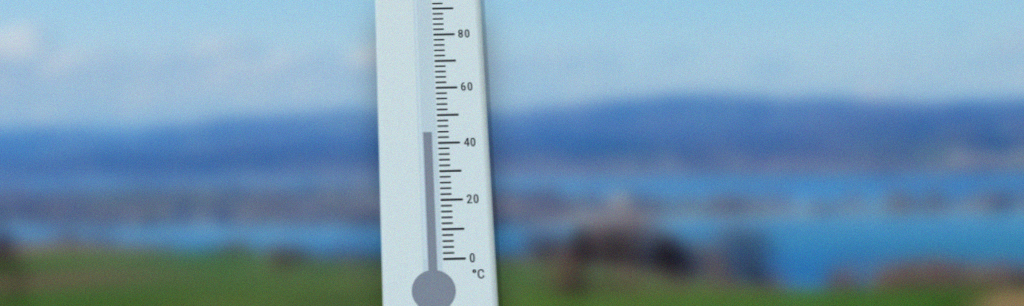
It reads 44
